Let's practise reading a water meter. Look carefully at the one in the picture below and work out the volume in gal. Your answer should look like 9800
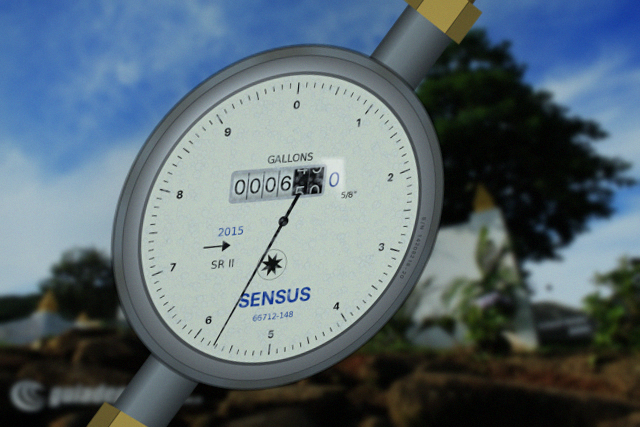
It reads 6495.7
